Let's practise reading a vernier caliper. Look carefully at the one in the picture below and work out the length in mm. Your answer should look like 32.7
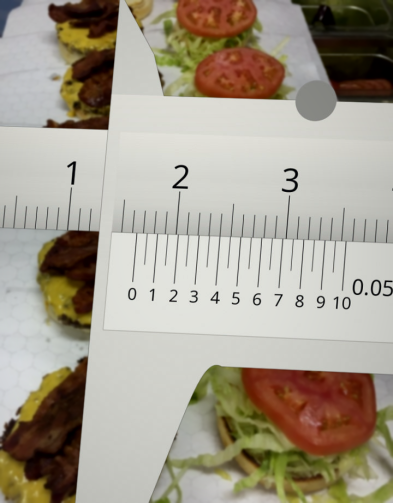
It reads 16.4
